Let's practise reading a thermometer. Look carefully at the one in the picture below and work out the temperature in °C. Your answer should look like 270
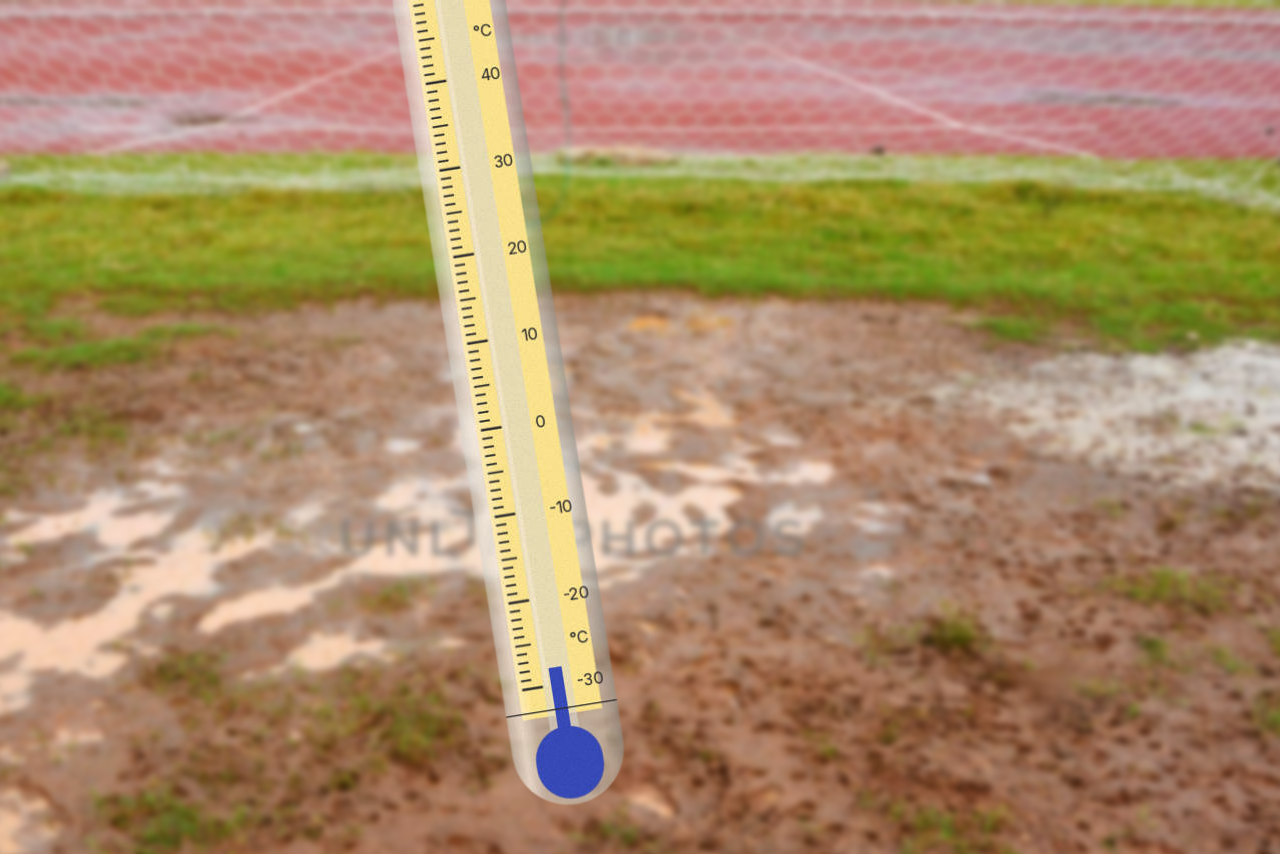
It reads -28
